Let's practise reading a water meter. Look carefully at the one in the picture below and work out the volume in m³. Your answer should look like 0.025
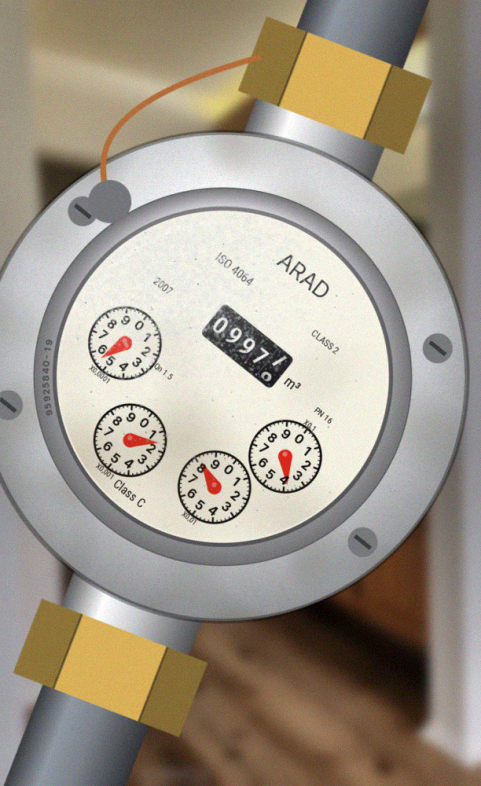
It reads 9977.3815
